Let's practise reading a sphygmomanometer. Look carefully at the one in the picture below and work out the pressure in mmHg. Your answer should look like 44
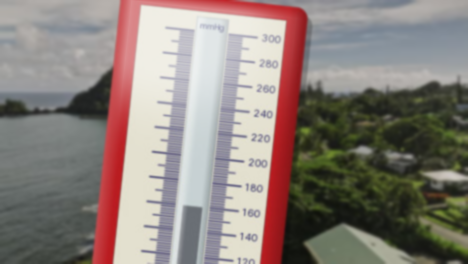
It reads 160
